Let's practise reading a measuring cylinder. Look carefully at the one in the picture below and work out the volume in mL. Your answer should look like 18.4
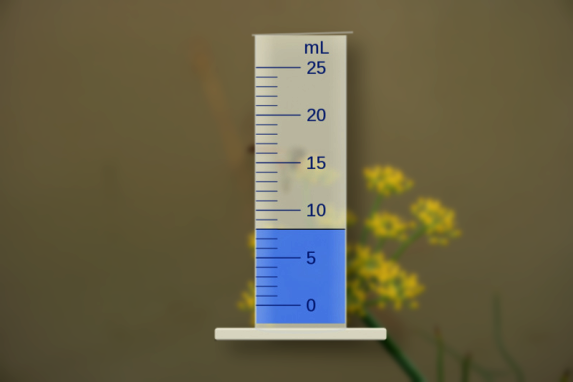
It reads 8
